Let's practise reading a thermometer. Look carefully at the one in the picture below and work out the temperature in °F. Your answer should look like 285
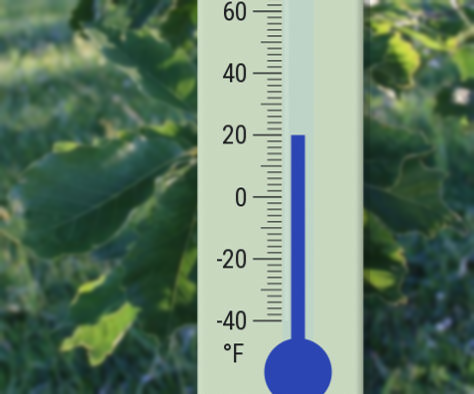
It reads 20
